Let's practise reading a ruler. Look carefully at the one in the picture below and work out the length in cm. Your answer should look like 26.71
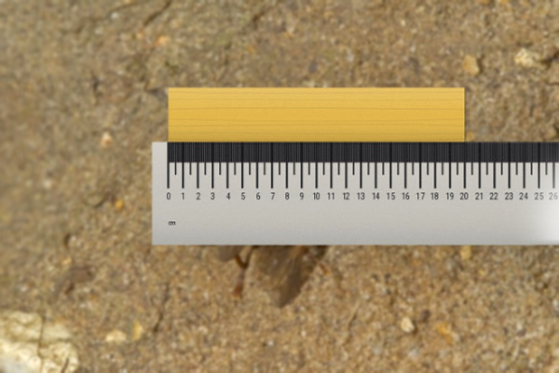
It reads 20
